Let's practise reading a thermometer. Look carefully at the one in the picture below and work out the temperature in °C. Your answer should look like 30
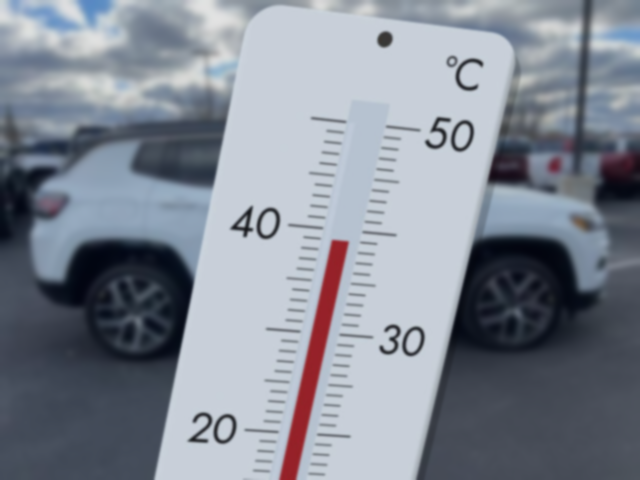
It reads 39
